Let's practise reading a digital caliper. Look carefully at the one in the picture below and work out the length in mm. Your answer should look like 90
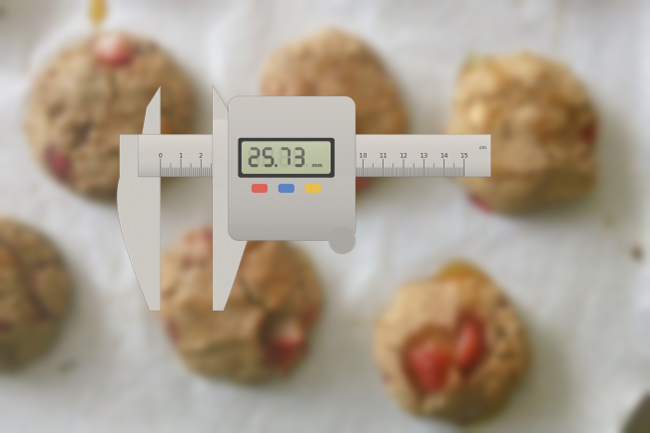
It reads 25.73
